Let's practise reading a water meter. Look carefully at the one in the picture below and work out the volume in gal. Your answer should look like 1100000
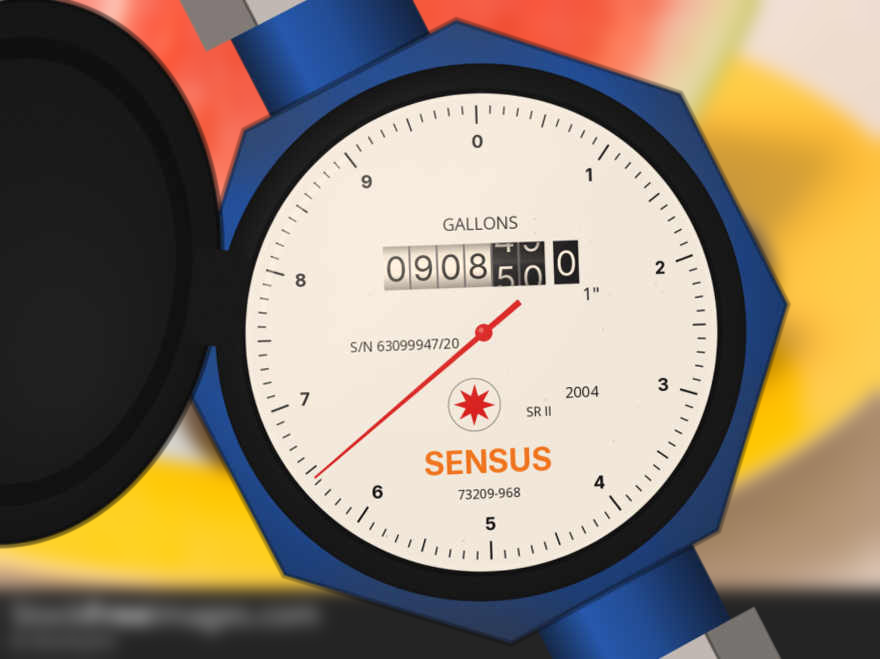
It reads 908496.4
